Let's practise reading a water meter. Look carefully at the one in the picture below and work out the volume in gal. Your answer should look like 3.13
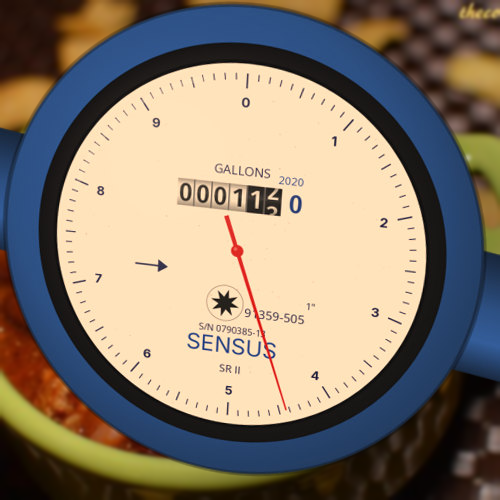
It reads 1124.4
